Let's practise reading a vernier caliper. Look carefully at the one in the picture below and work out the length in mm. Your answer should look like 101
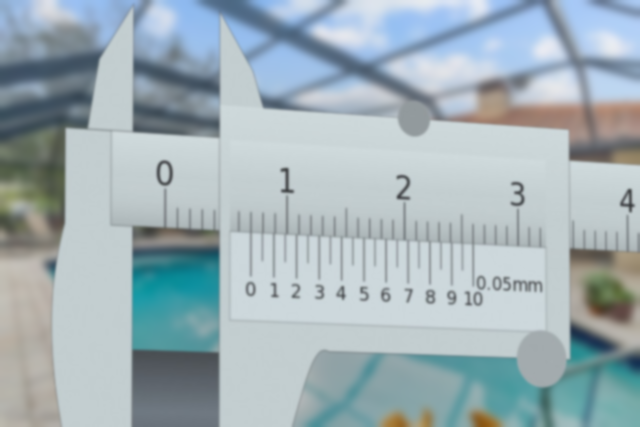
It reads 7.0
